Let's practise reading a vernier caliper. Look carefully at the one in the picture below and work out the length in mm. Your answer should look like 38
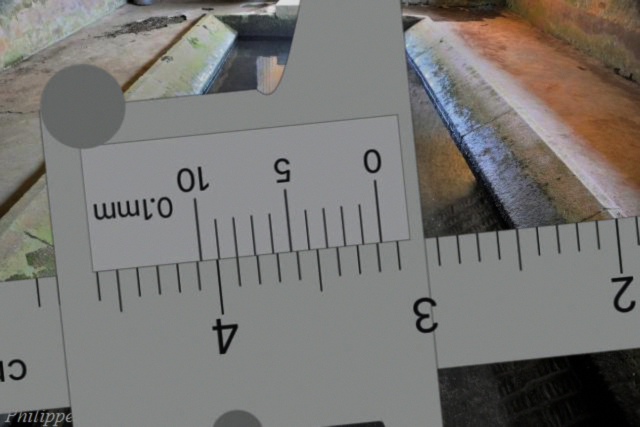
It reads 31.8
